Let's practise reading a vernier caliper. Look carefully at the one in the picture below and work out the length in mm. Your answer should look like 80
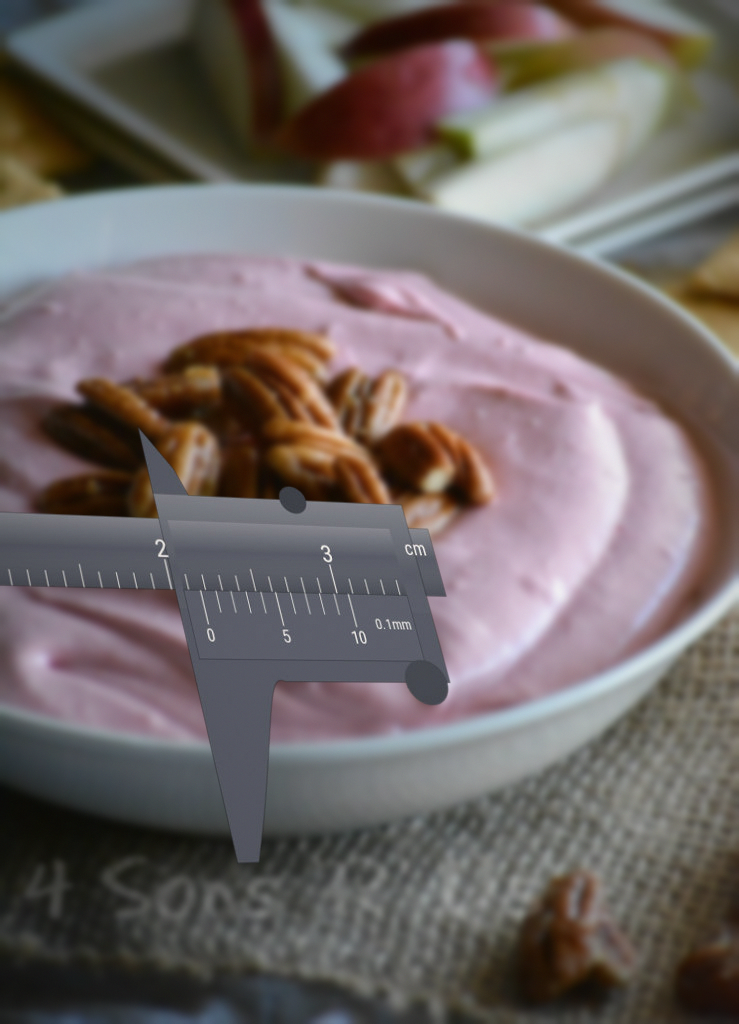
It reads 21.7
